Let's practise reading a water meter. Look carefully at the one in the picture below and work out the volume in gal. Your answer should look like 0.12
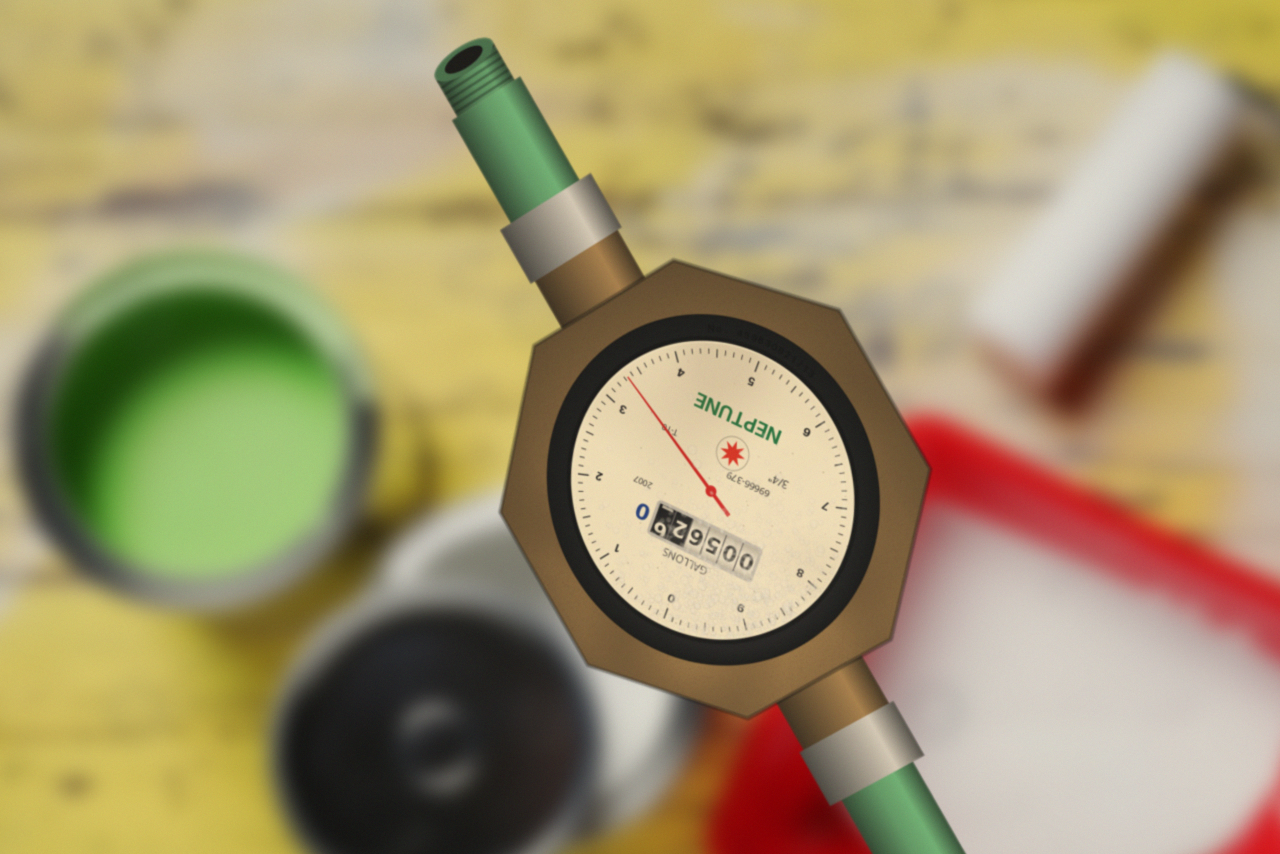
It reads 56263.3
